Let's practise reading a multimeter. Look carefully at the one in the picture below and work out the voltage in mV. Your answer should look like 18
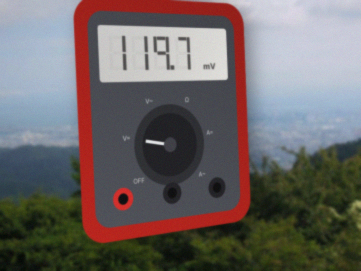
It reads 119.7
